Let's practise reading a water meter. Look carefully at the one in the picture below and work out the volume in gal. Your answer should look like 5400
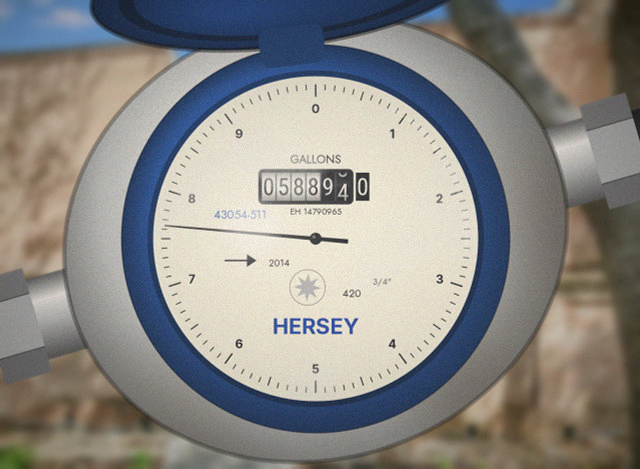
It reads 588937.6
